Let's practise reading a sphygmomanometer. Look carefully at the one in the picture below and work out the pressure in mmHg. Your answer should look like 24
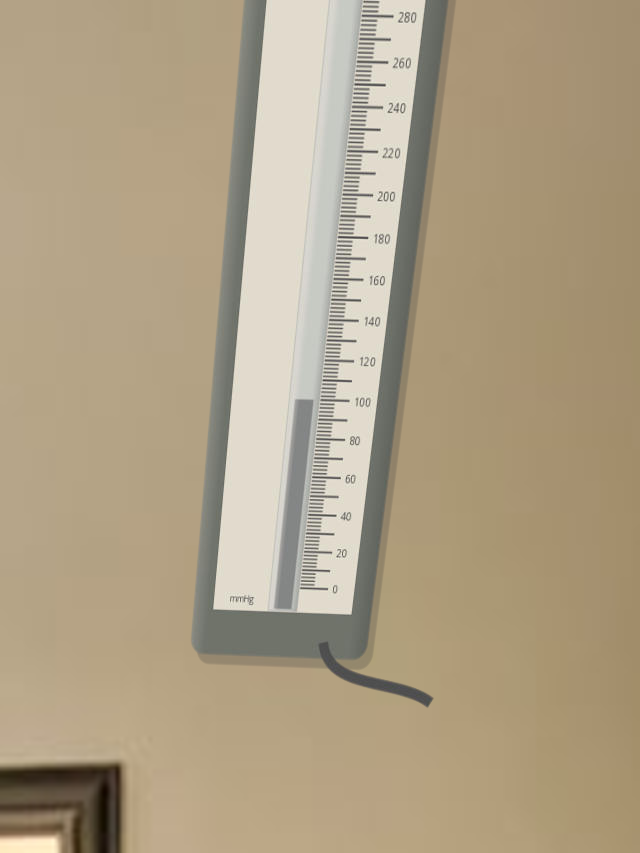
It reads 100
